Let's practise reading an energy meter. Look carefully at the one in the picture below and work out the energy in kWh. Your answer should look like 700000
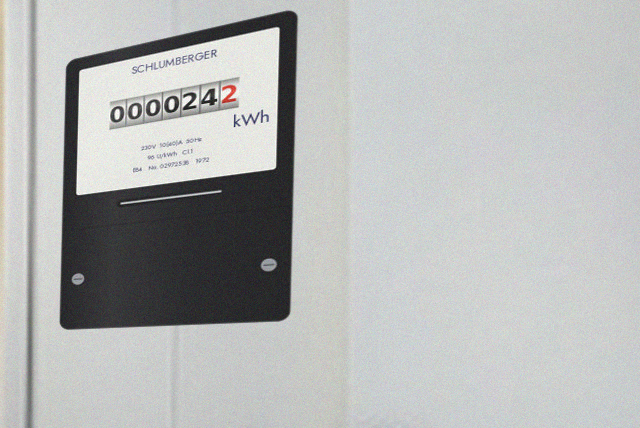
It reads 24.2
